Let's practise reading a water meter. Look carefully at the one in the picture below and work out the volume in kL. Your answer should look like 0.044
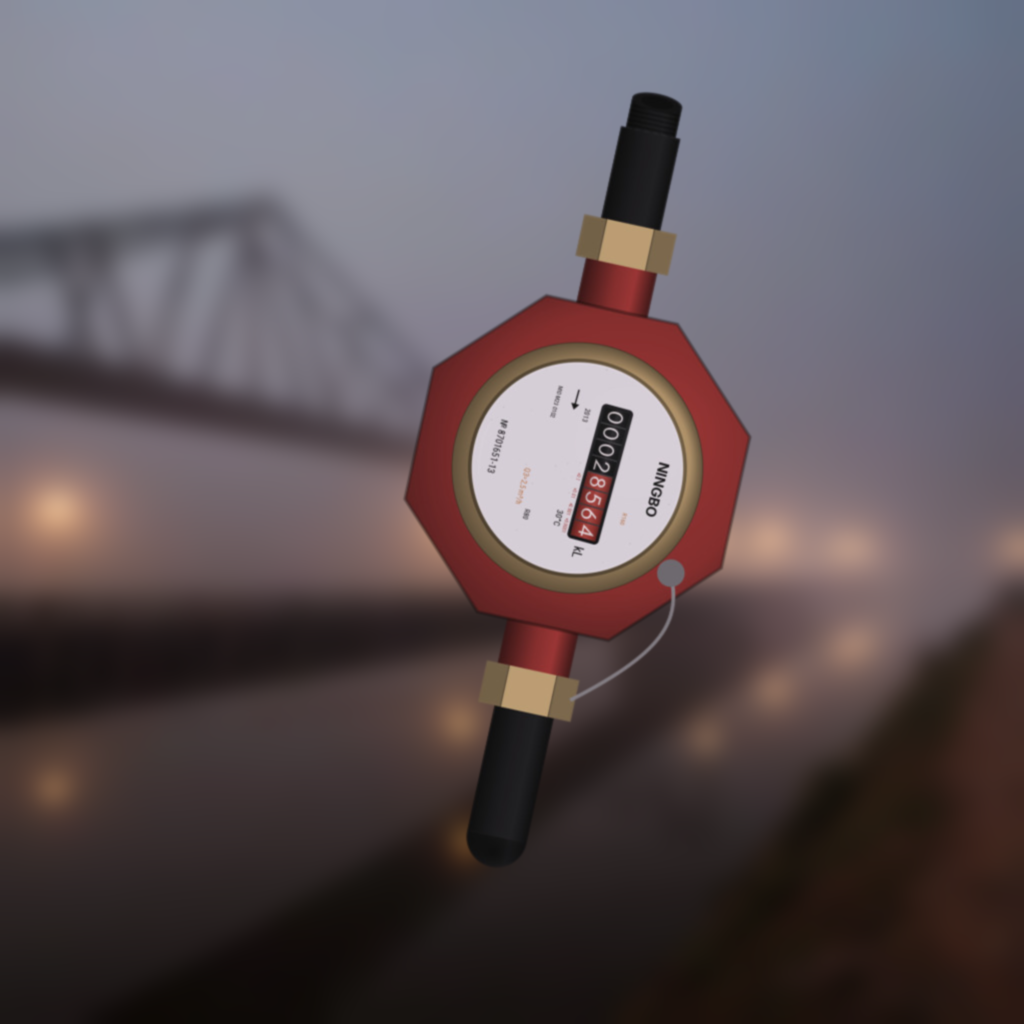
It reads 2.8564
